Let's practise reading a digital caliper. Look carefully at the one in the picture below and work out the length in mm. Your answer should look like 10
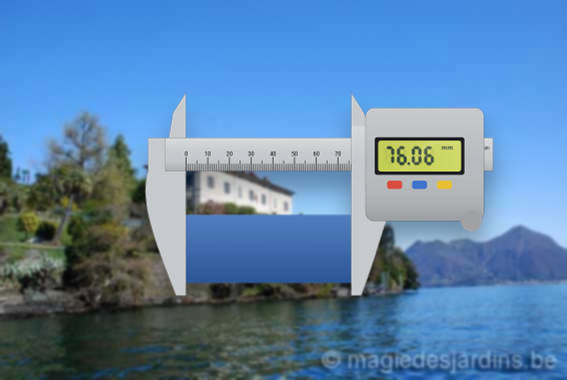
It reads 76.06
